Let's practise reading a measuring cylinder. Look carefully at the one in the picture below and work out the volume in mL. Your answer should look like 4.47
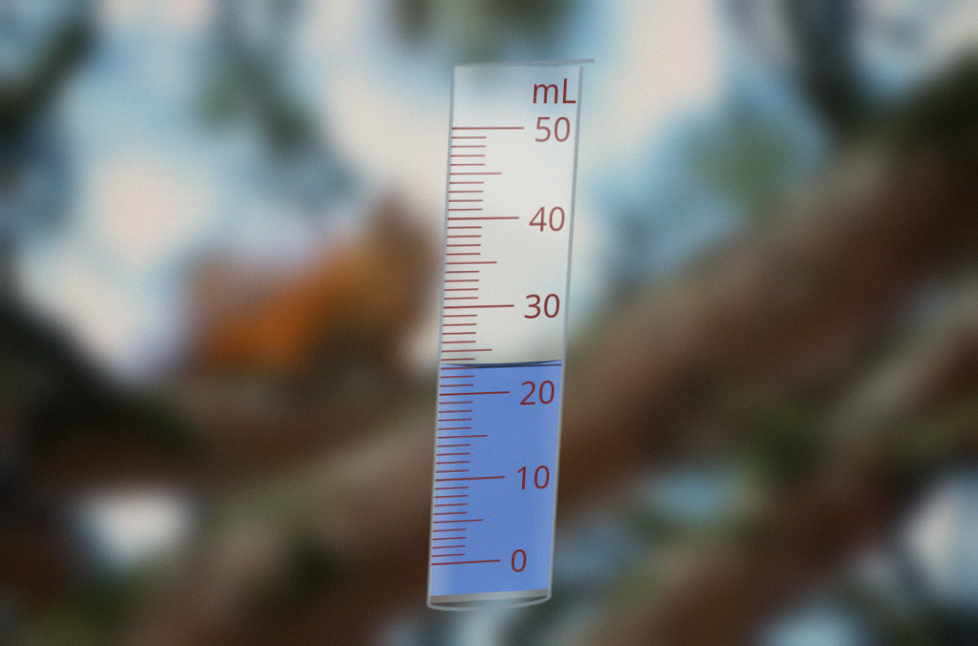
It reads 23
